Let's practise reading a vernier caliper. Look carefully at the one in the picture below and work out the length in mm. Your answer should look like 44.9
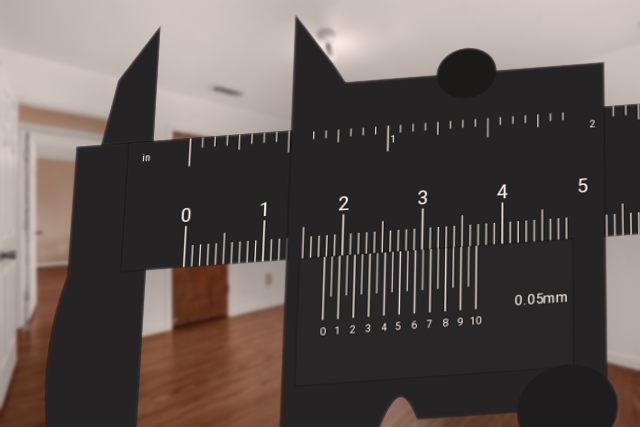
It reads 17.8
